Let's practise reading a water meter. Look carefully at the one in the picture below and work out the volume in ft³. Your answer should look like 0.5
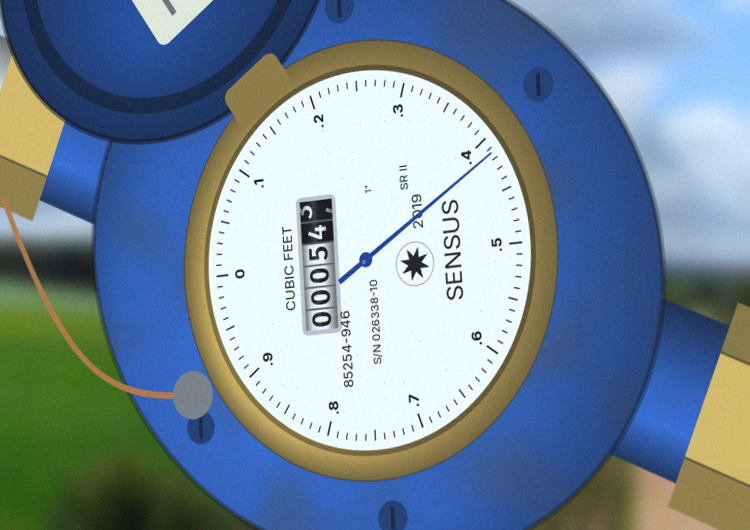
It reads 543.41
